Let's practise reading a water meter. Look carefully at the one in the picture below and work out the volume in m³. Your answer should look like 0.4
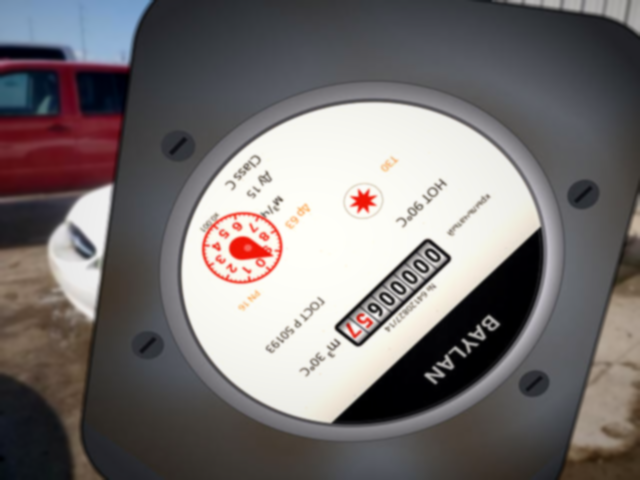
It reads 6.569
